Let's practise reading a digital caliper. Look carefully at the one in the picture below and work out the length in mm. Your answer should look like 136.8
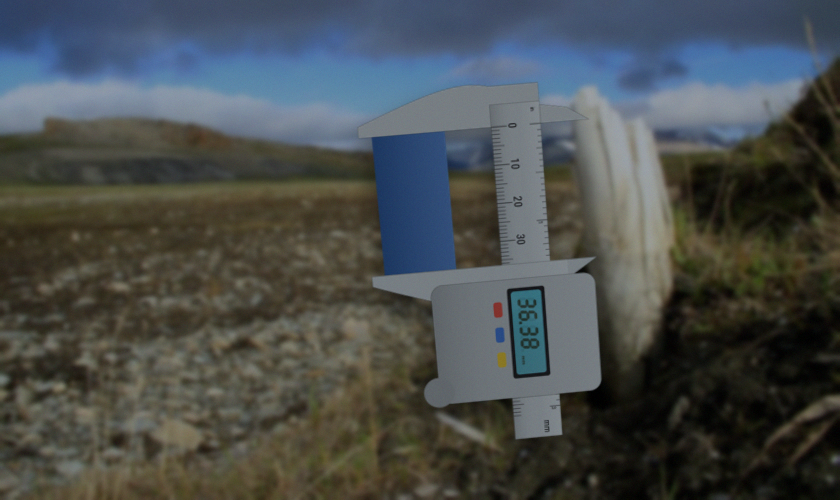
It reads 36.38
